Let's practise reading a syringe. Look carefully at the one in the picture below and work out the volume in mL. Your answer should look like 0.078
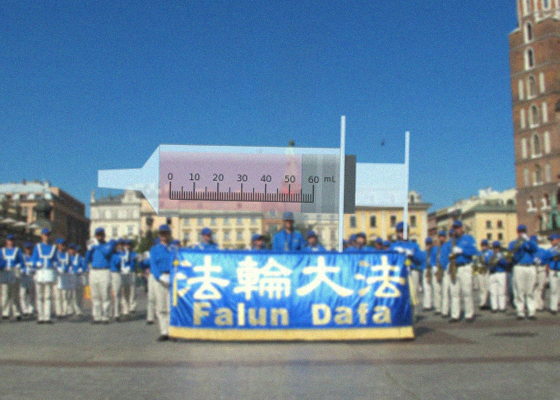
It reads 55
